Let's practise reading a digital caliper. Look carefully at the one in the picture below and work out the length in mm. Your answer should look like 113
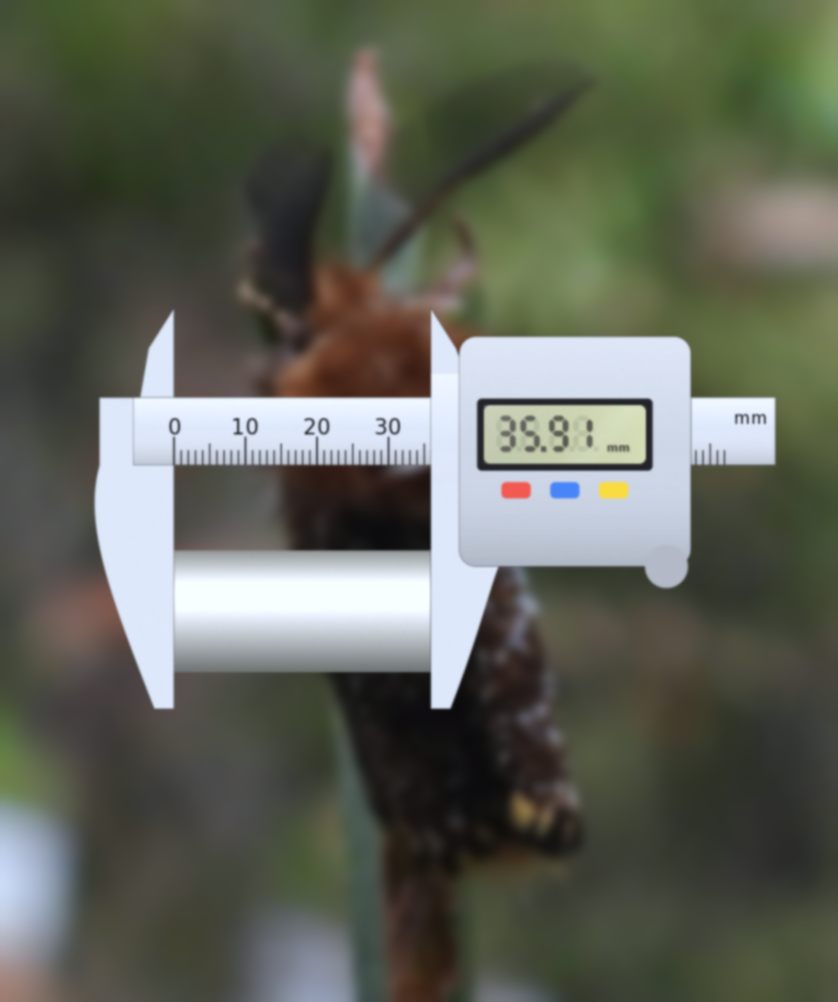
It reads 35.91
